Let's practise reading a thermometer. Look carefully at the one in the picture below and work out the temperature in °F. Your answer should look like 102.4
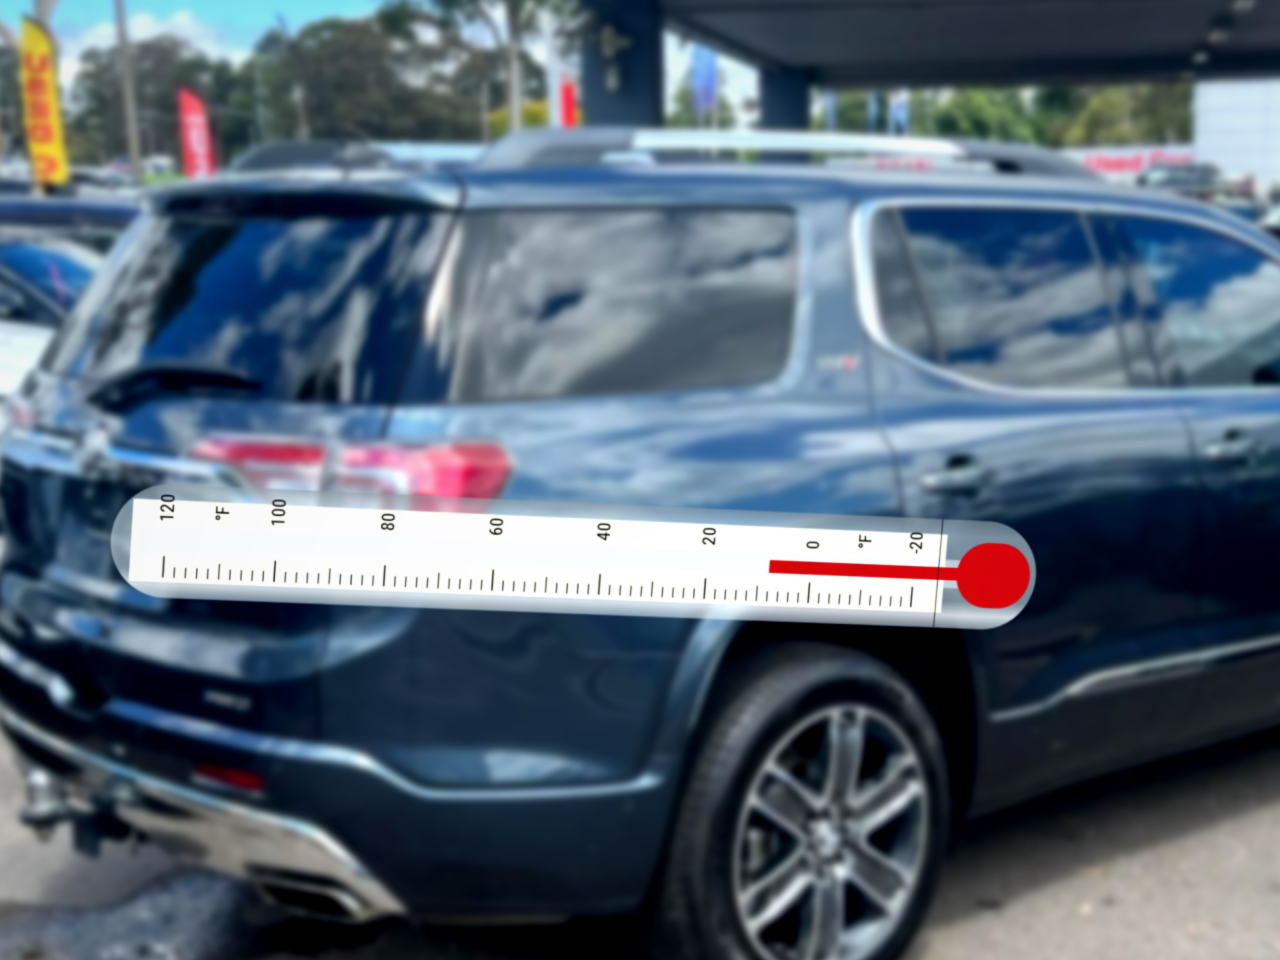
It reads 8
